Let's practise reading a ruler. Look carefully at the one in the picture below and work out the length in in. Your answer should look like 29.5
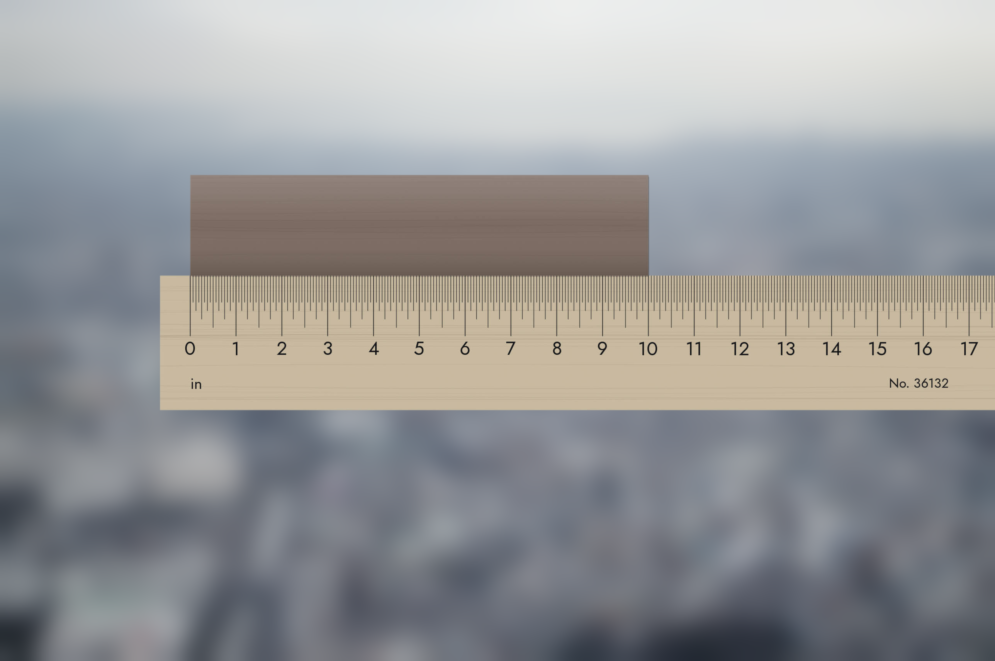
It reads 10
